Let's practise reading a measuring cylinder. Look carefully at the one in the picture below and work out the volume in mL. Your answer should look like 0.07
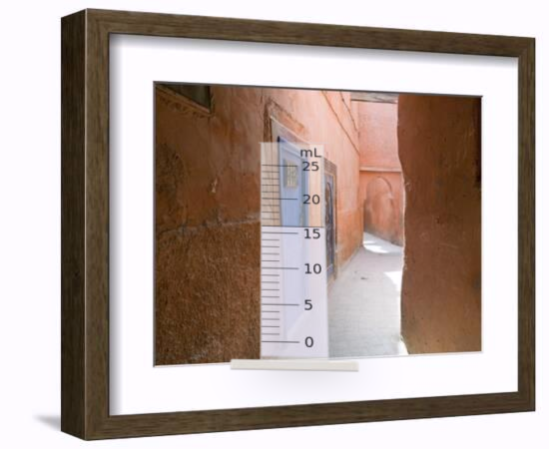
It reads 16
